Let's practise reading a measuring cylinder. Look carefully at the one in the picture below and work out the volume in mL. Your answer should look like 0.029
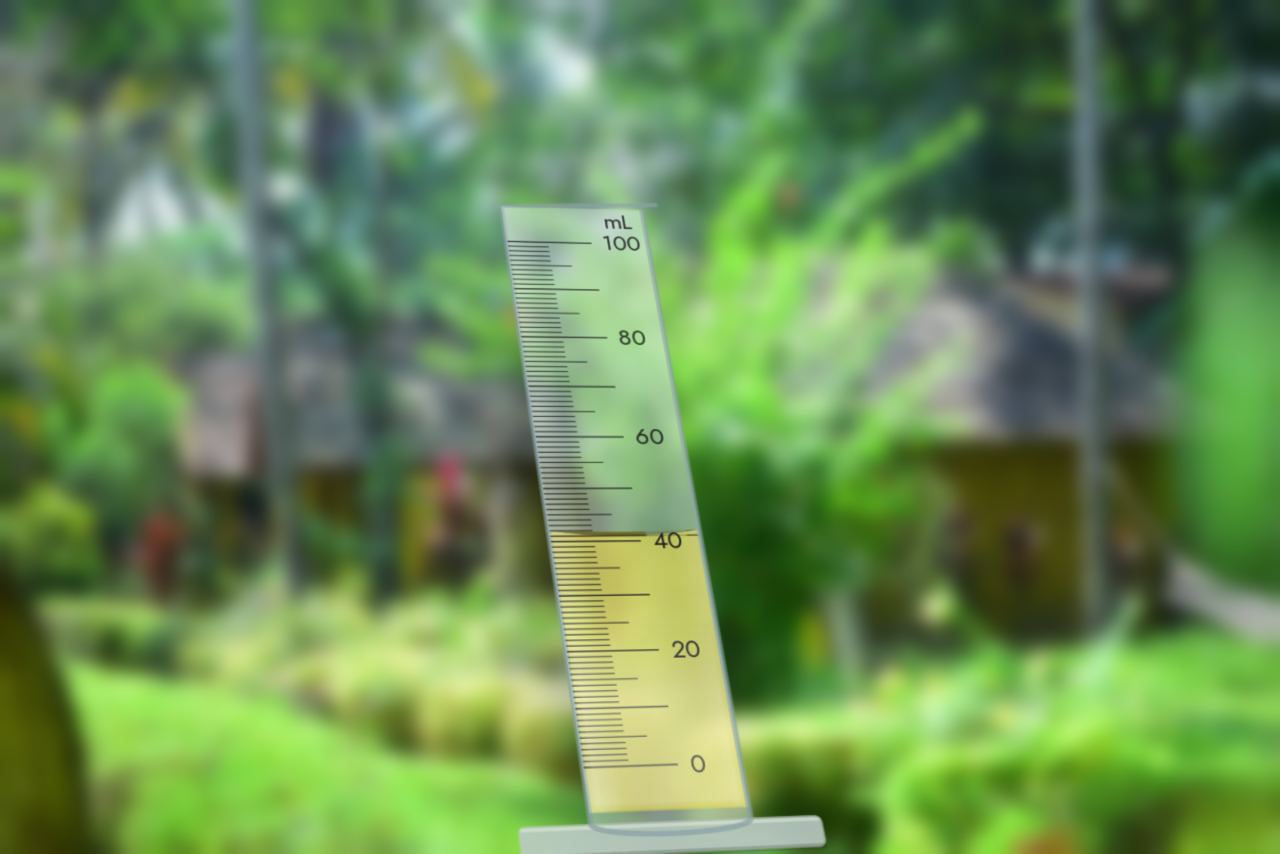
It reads 41
